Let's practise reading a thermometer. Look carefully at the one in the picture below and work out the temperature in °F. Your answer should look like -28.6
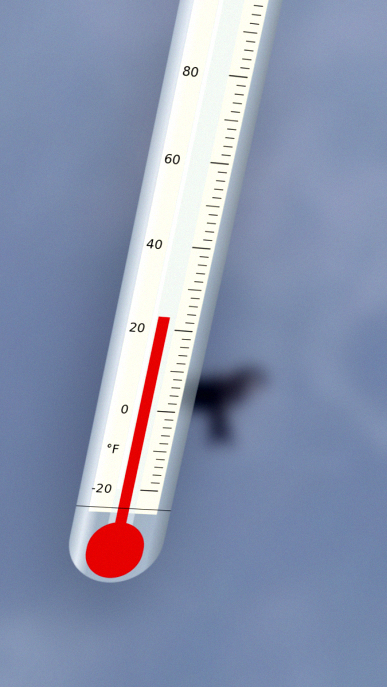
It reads 23
